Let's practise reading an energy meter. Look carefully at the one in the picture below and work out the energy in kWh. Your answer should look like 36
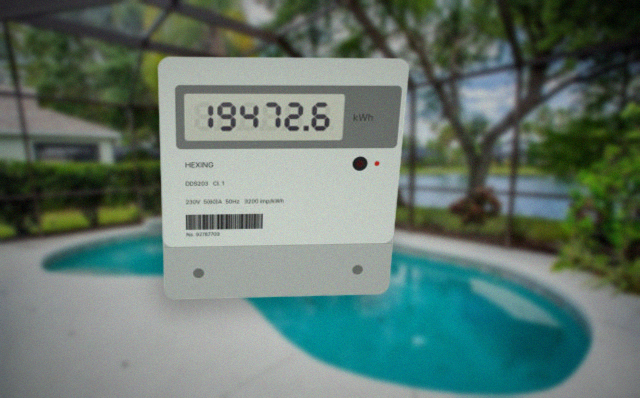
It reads 19472.6
